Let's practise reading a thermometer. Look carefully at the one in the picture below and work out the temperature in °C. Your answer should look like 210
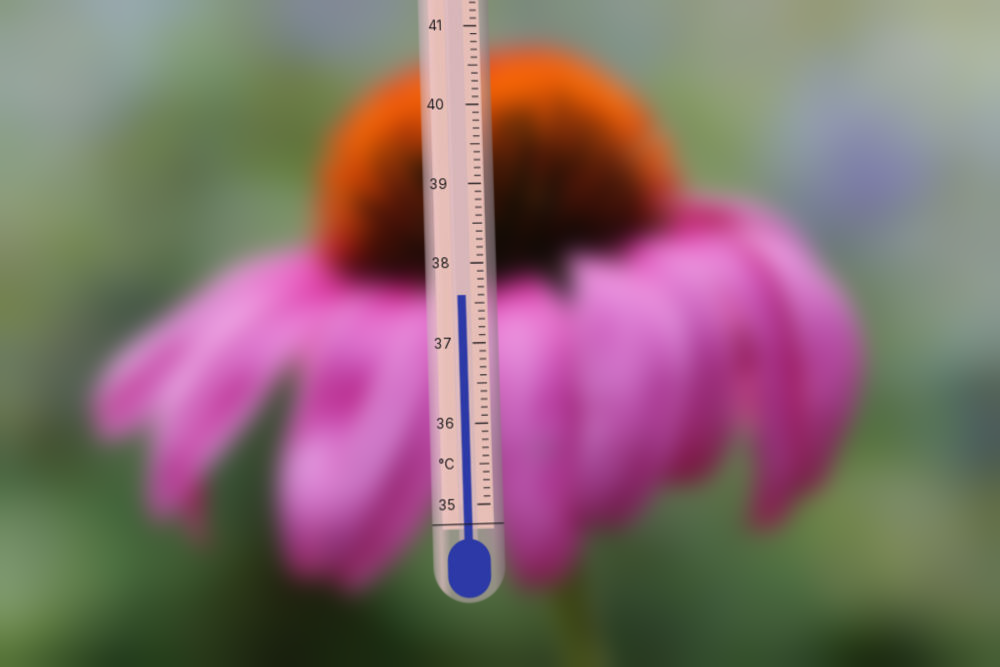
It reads 37.6
